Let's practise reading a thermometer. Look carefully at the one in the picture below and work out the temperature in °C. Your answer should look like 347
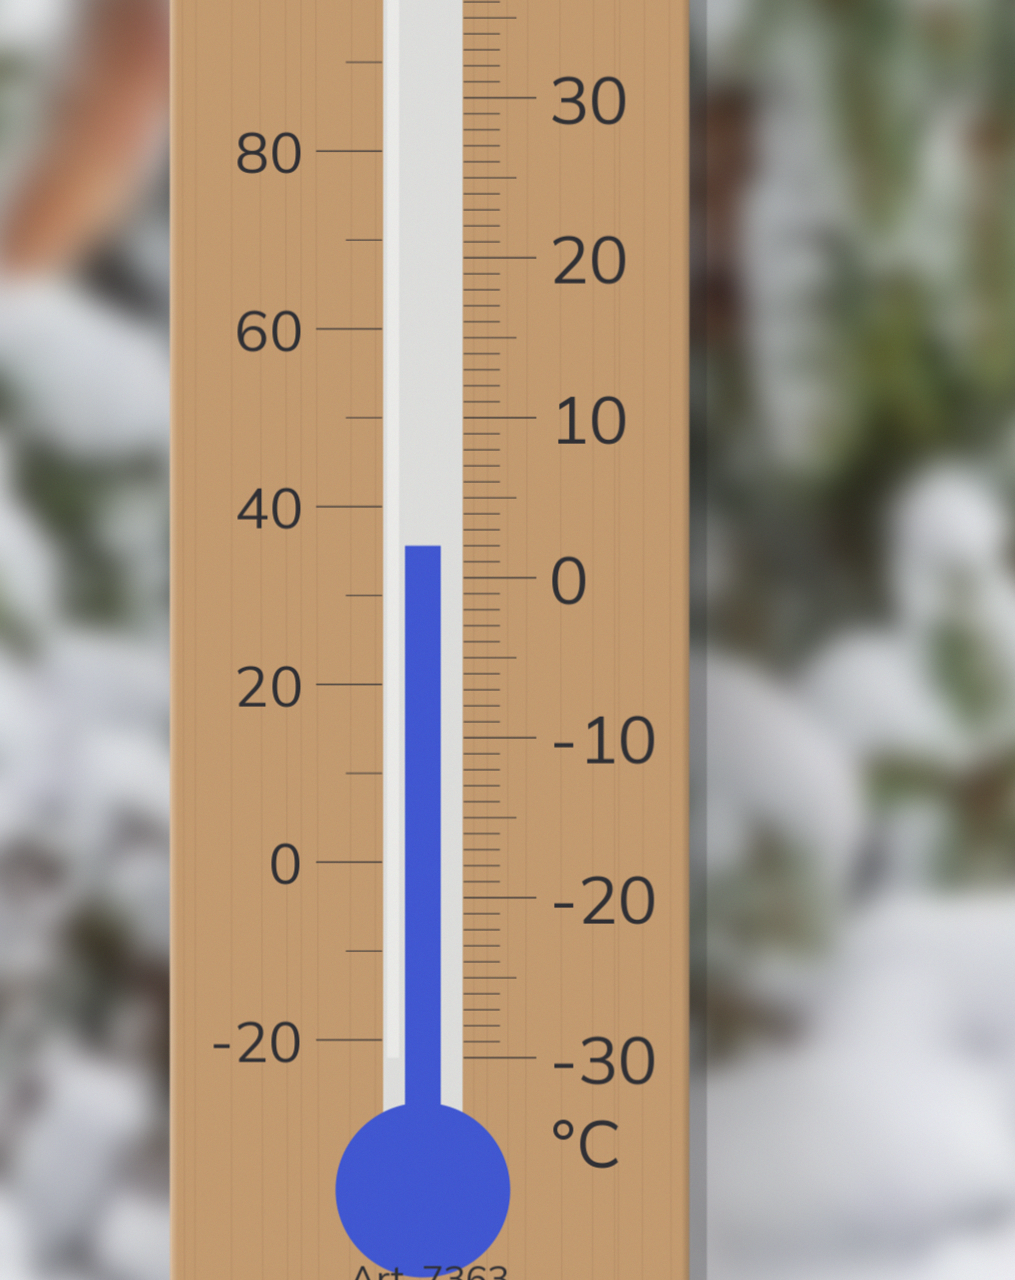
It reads 2
